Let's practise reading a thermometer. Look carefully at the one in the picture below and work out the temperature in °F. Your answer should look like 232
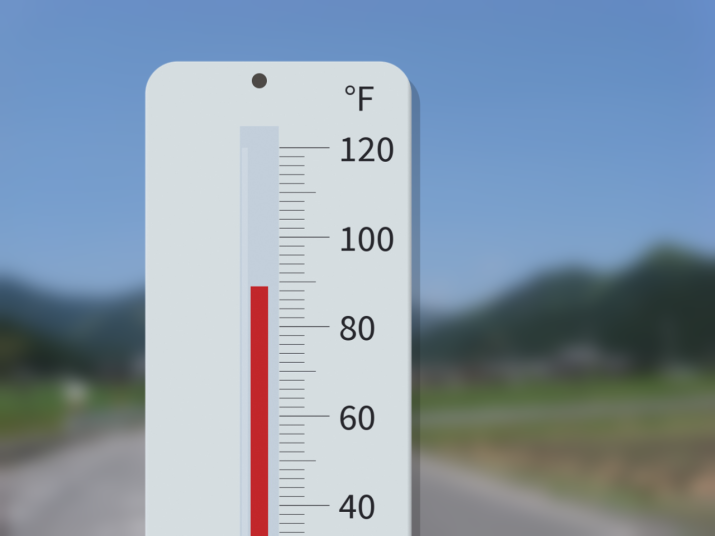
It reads 89
